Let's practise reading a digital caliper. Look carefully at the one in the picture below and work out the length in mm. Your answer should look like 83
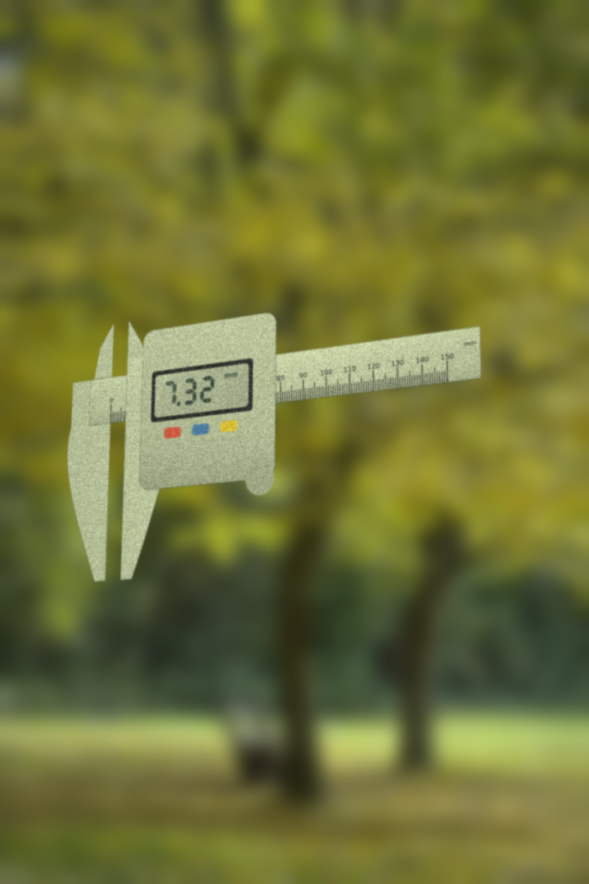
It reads 7.32
